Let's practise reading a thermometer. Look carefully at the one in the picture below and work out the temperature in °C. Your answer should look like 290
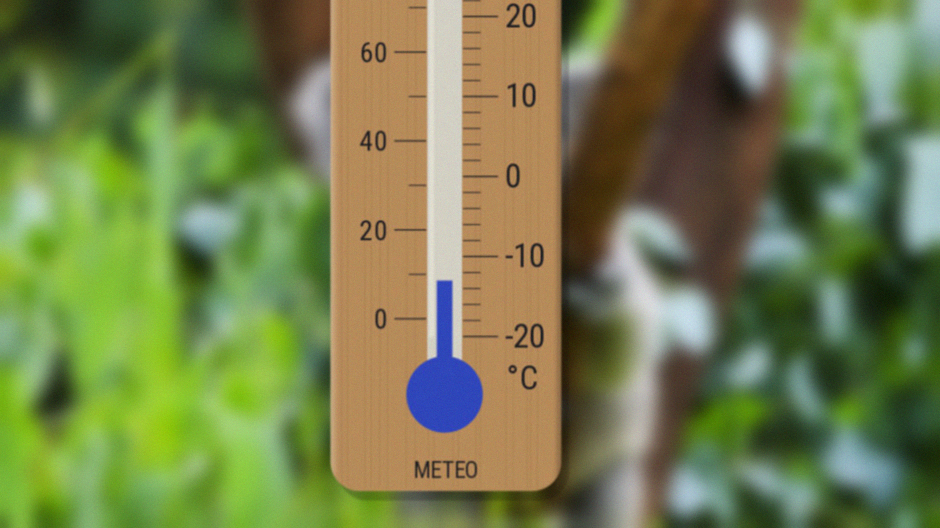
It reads -13
